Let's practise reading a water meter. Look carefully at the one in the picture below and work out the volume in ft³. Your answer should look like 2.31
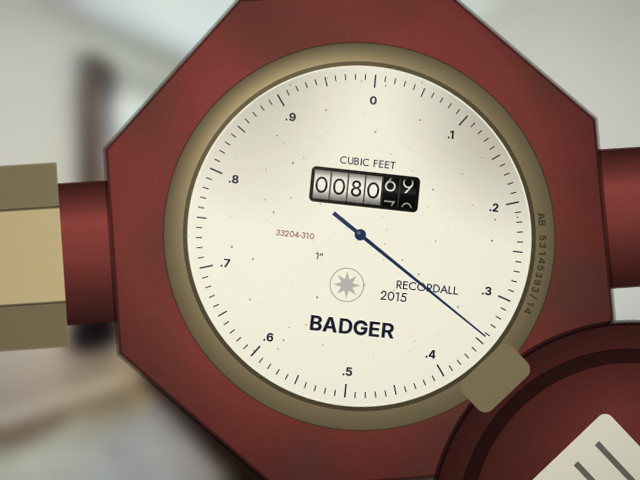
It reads 8069.34
